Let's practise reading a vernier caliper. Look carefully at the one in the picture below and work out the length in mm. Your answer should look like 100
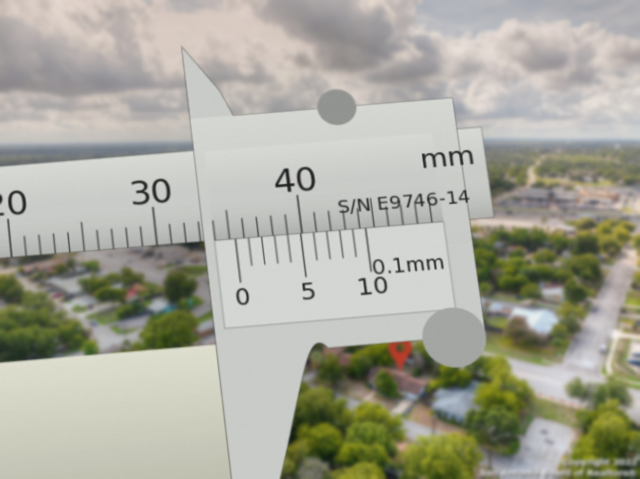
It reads 35.4
